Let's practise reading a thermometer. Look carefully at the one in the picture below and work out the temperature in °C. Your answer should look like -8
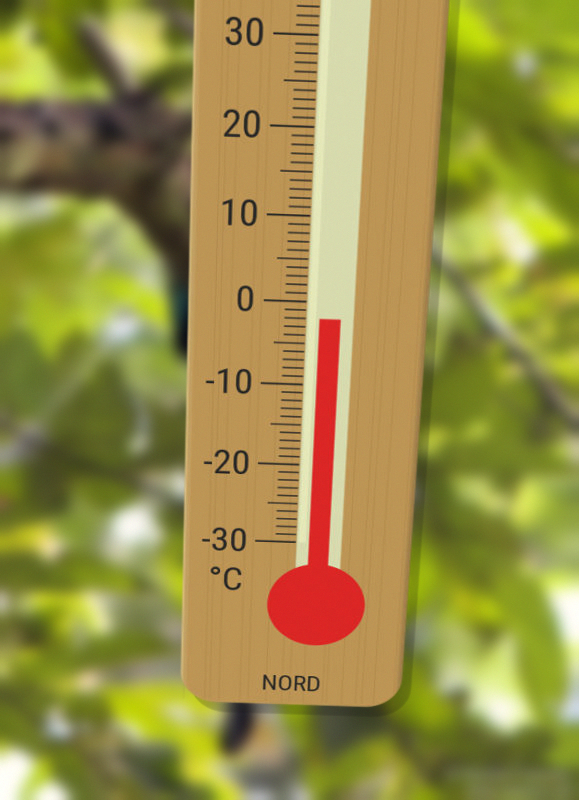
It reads -2
